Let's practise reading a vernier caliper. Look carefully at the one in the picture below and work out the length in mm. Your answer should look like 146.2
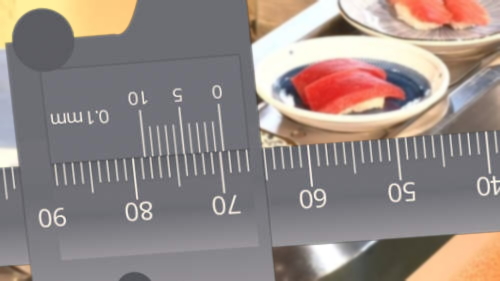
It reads 69.6
